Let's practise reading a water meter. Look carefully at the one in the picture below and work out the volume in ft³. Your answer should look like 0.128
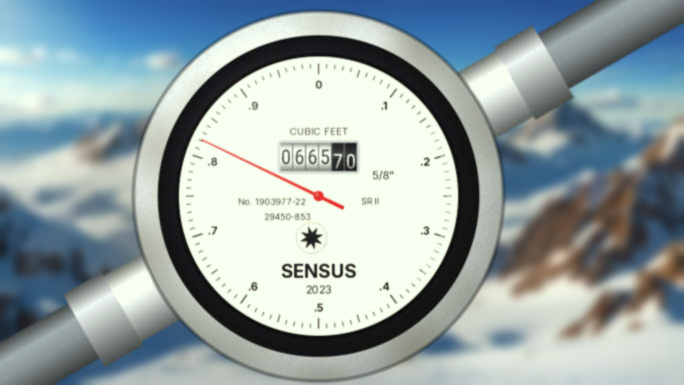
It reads 66569.82
